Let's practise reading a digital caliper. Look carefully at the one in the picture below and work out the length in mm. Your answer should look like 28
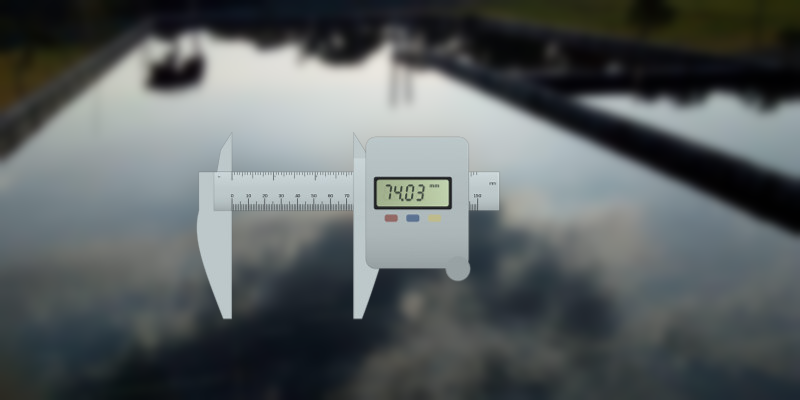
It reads 74.03
